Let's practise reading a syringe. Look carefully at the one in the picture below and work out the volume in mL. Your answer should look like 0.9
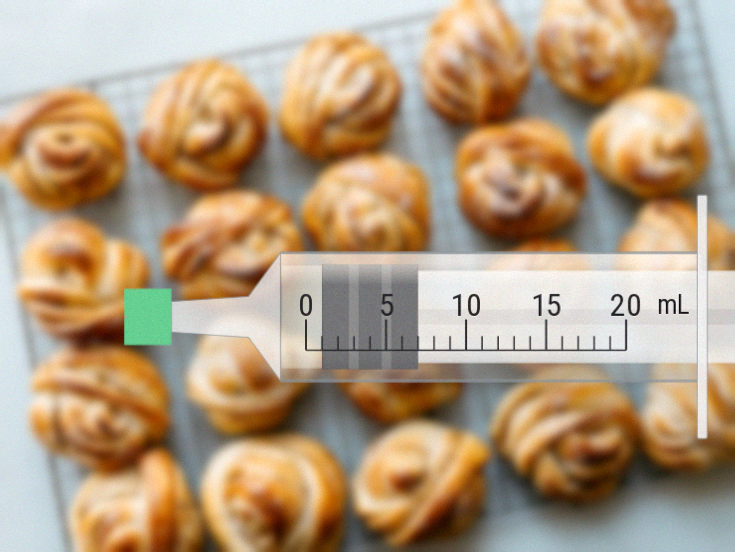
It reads 1
